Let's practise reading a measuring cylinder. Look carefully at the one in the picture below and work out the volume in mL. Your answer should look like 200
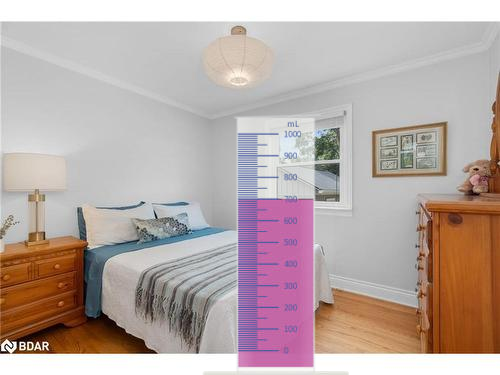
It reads 700
